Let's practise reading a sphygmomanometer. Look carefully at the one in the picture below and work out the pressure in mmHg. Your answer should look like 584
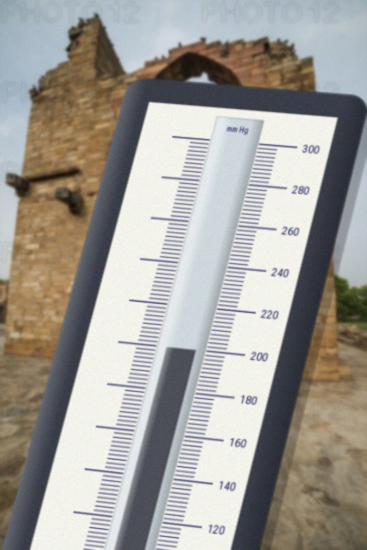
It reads 200
